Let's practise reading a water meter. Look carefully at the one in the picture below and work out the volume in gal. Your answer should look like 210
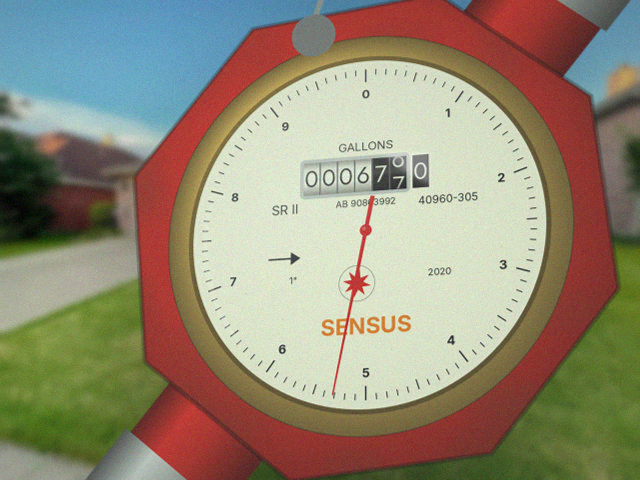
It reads 6765.3
